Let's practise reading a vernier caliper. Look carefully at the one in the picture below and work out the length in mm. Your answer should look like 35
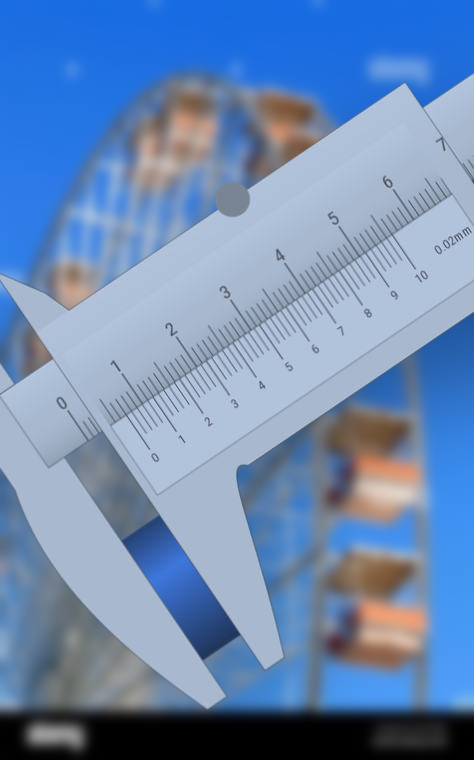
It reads 7.0
